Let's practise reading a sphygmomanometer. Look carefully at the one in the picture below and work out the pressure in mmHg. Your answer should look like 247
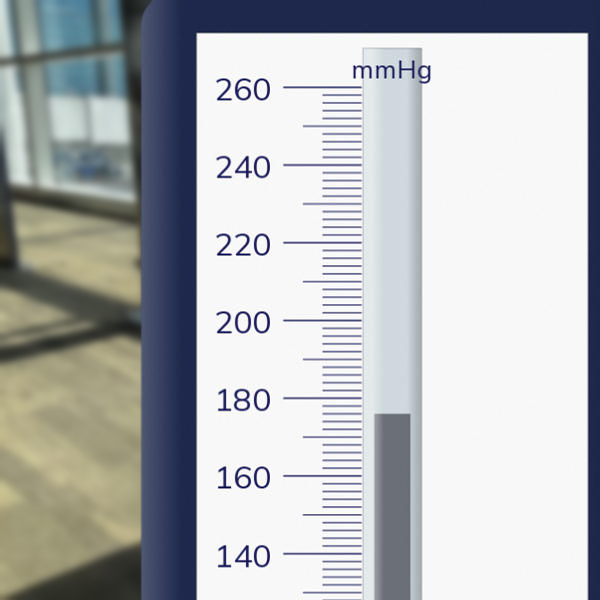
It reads 176
